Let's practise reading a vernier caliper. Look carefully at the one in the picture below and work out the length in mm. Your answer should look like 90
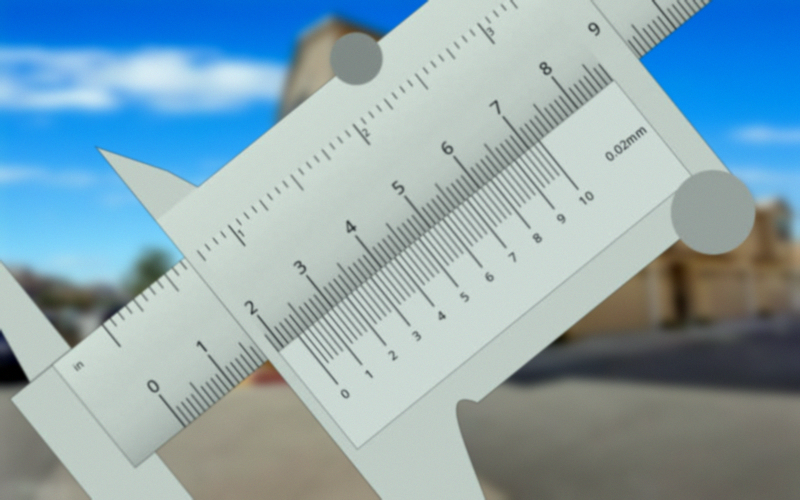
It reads 23.0
